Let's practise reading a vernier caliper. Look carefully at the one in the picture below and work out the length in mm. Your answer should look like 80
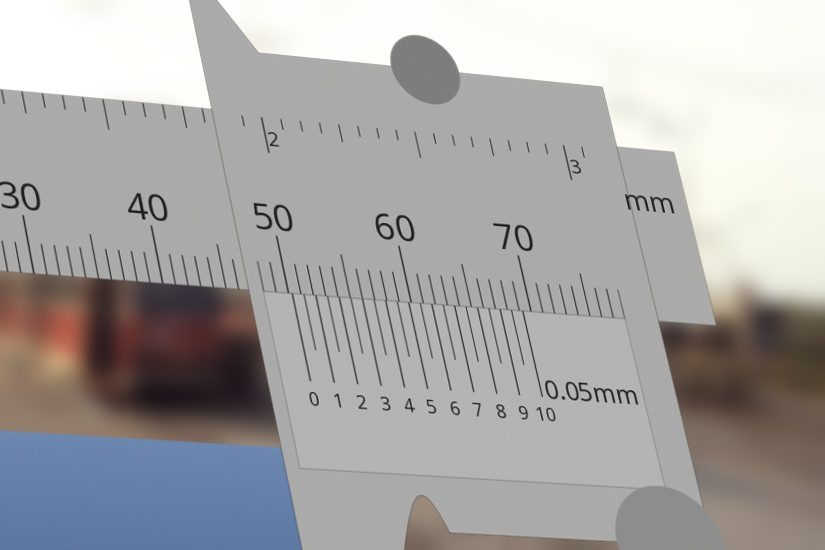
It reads 50.3
